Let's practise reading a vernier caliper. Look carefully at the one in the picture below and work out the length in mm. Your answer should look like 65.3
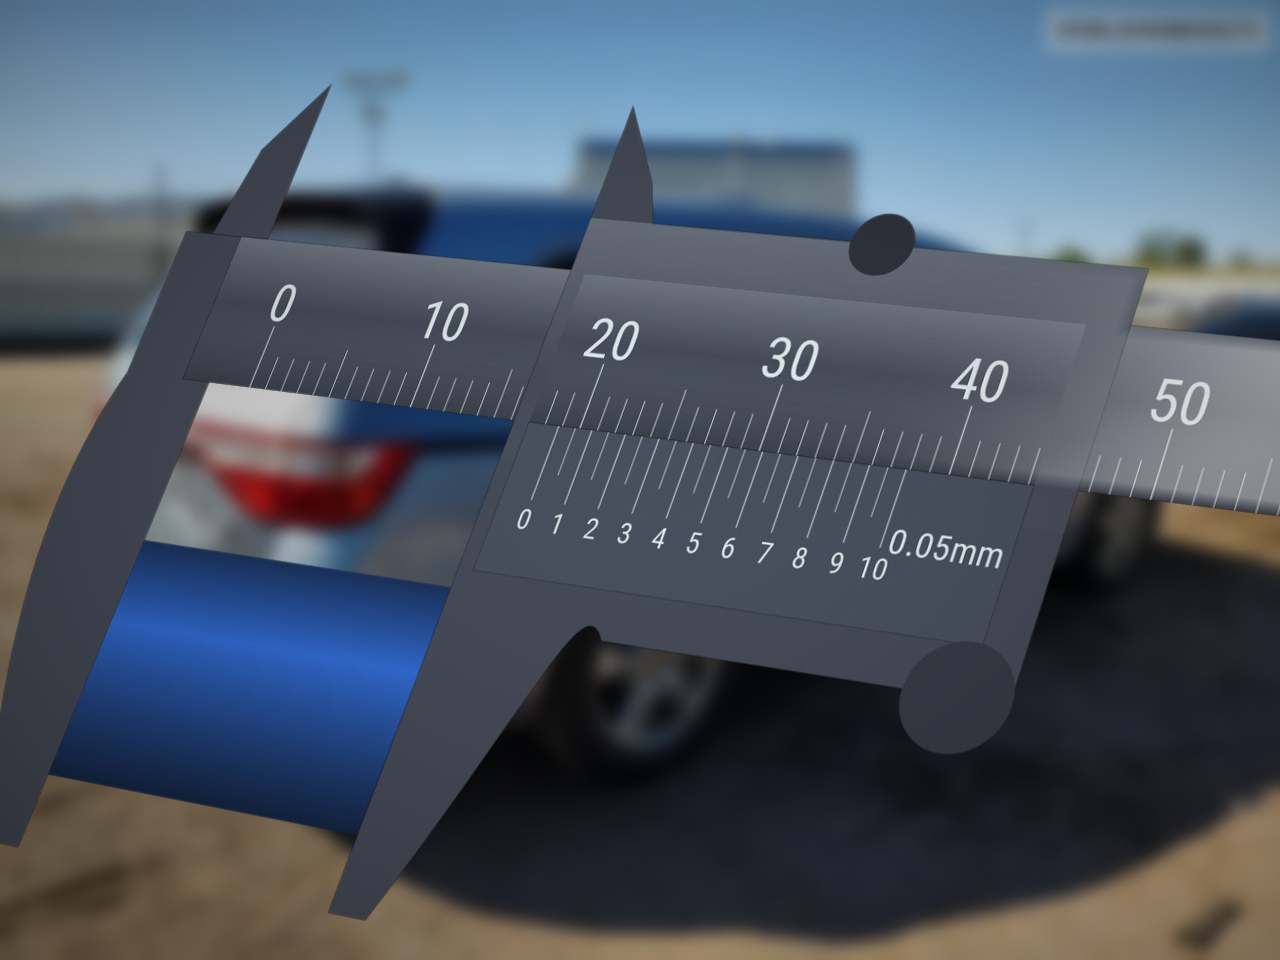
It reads 18.8
